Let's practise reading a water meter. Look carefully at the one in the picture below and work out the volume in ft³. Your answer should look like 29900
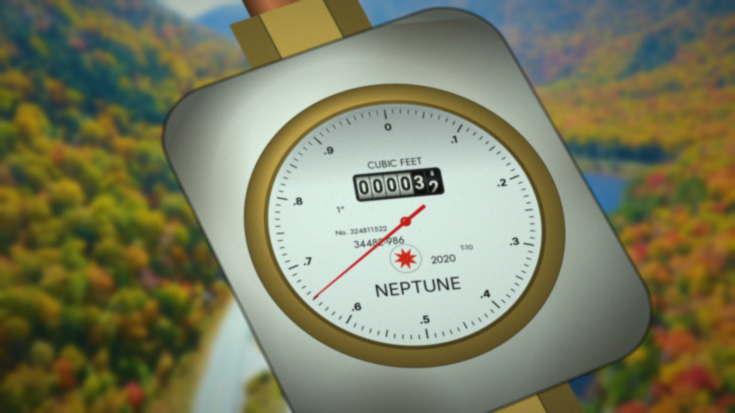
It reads 31.65
